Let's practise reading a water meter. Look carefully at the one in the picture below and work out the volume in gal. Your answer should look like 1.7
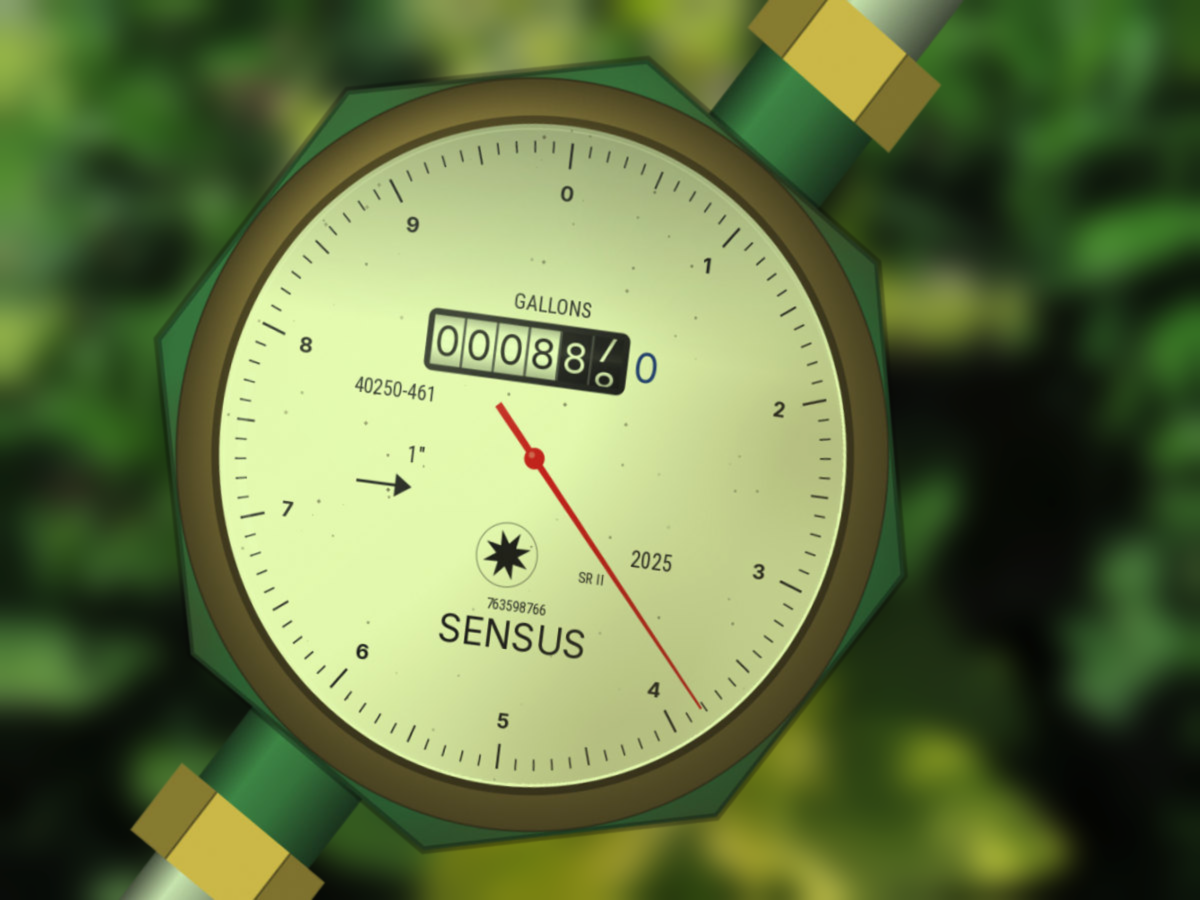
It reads 8873.8
